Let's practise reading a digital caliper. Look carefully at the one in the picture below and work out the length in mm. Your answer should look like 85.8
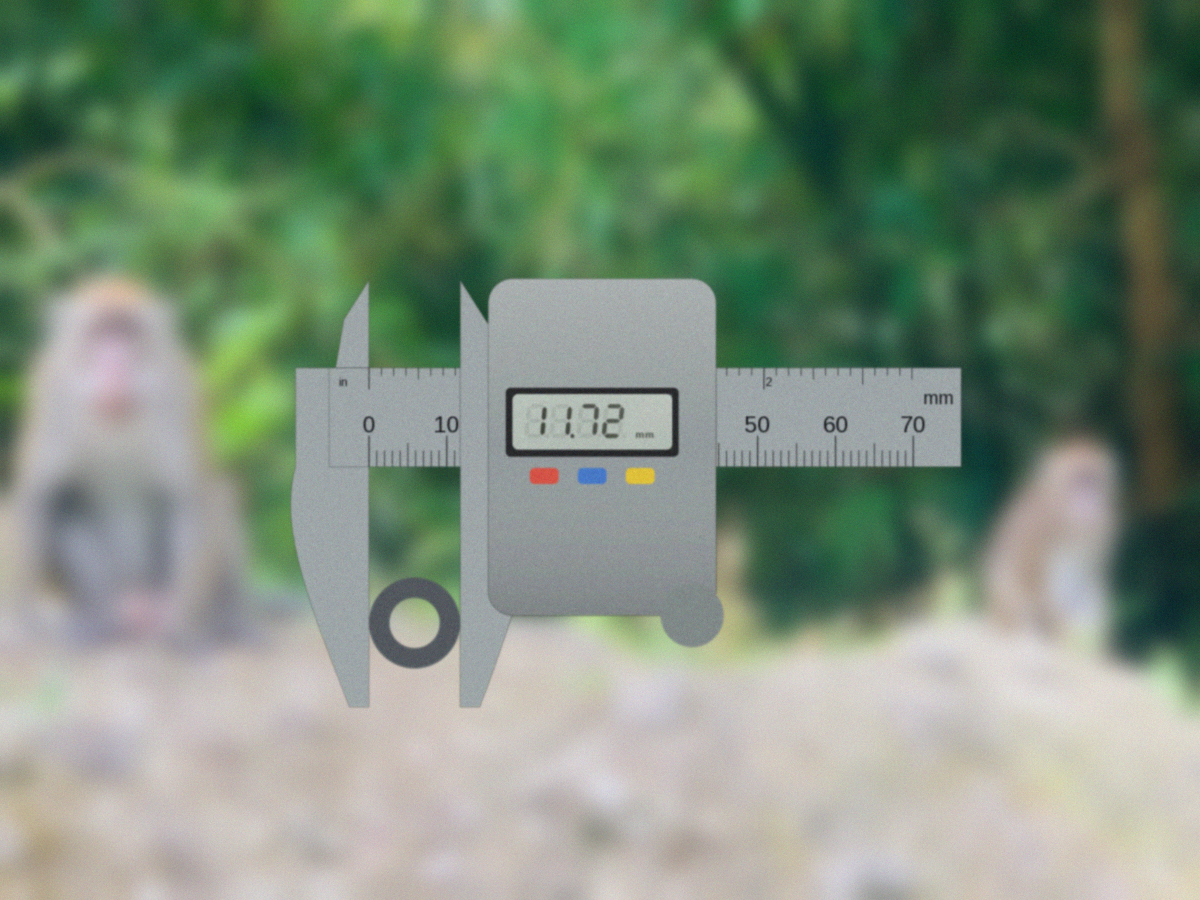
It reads 11.72
